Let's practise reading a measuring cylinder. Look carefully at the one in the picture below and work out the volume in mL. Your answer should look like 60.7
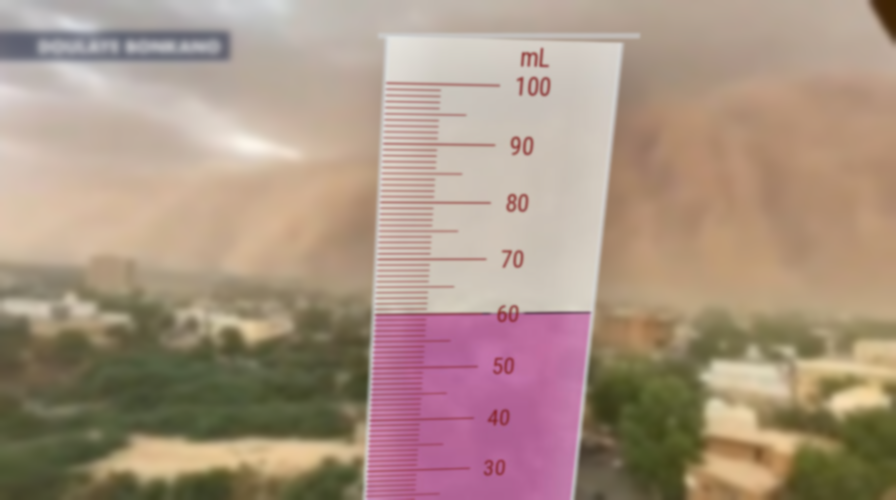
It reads 60
